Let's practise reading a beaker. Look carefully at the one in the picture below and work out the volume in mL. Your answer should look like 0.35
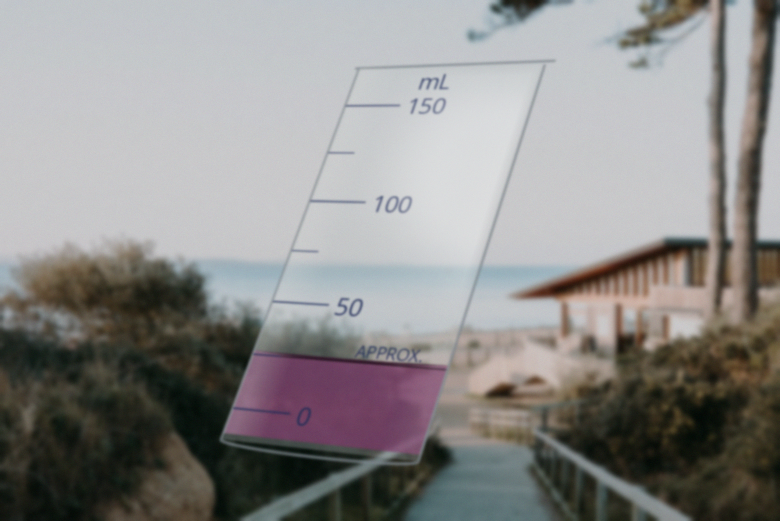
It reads 25
